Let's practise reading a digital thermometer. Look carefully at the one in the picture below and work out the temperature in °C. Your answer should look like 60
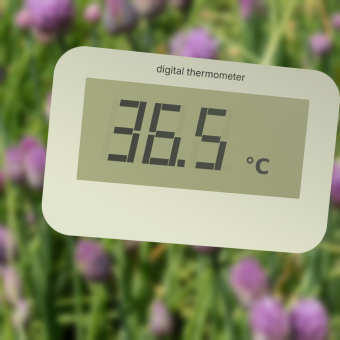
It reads 36.5
